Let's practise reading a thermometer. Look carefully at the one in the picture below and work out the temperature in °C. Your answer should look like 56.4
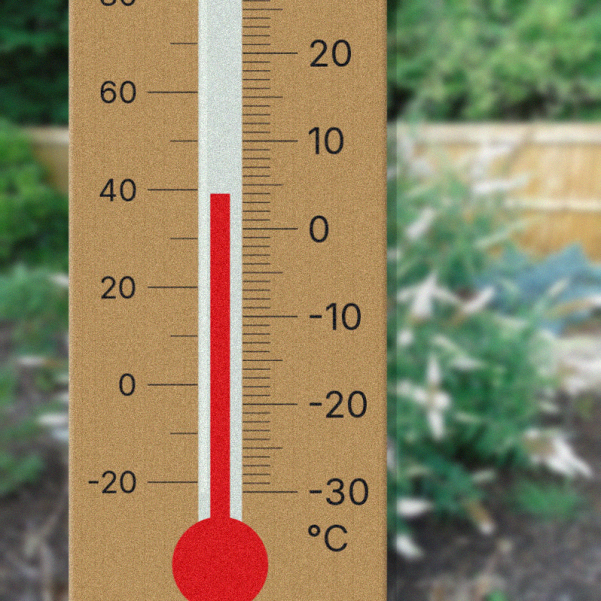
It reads 4
